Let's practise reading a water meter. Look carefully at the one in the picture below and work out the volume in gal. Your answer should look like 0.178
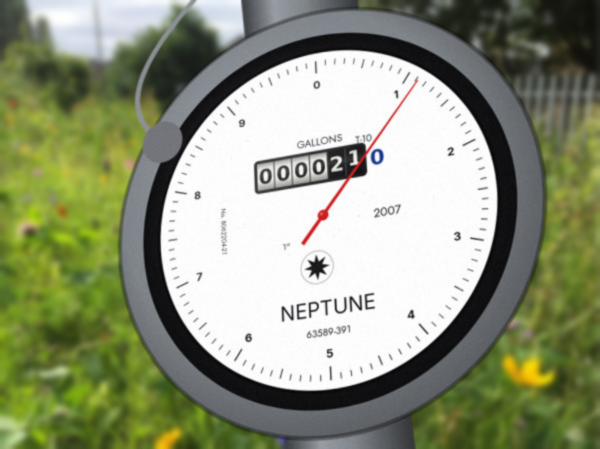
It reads 211.1
